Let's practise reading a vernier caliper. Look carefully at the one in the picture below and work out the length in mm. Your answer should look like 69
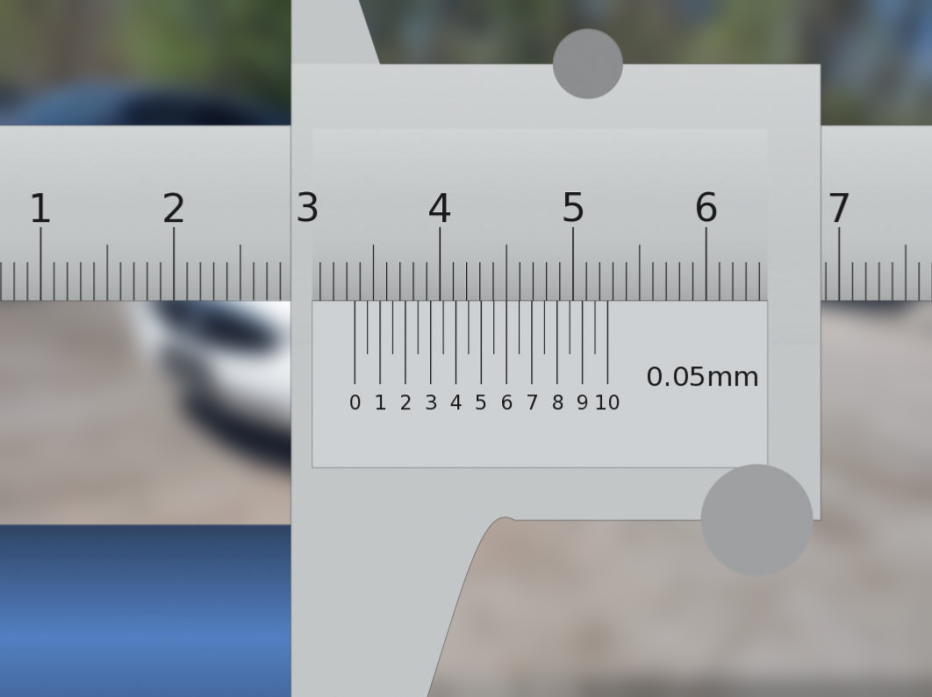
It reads 33.6
